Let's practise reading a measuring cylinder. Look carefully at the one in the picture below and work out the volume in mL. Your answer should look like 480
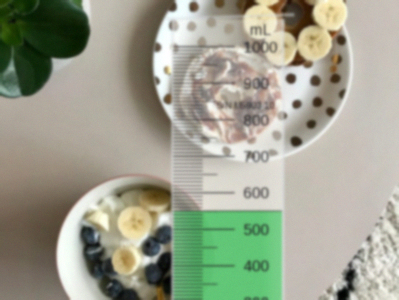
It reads 550
